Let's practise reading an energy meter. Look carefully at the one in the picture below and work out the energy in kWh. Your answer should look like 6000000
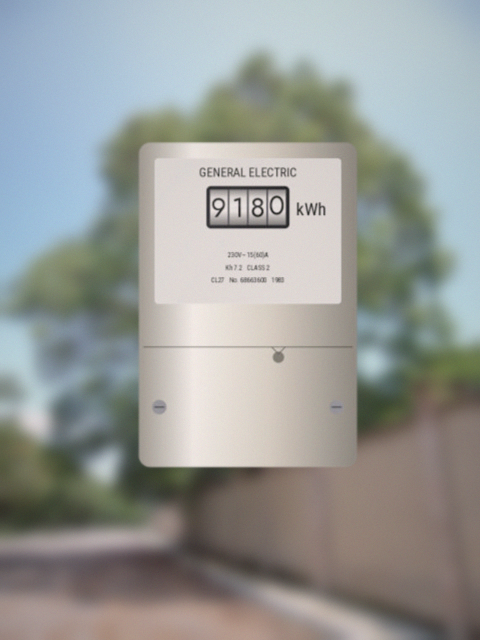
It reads 9180
